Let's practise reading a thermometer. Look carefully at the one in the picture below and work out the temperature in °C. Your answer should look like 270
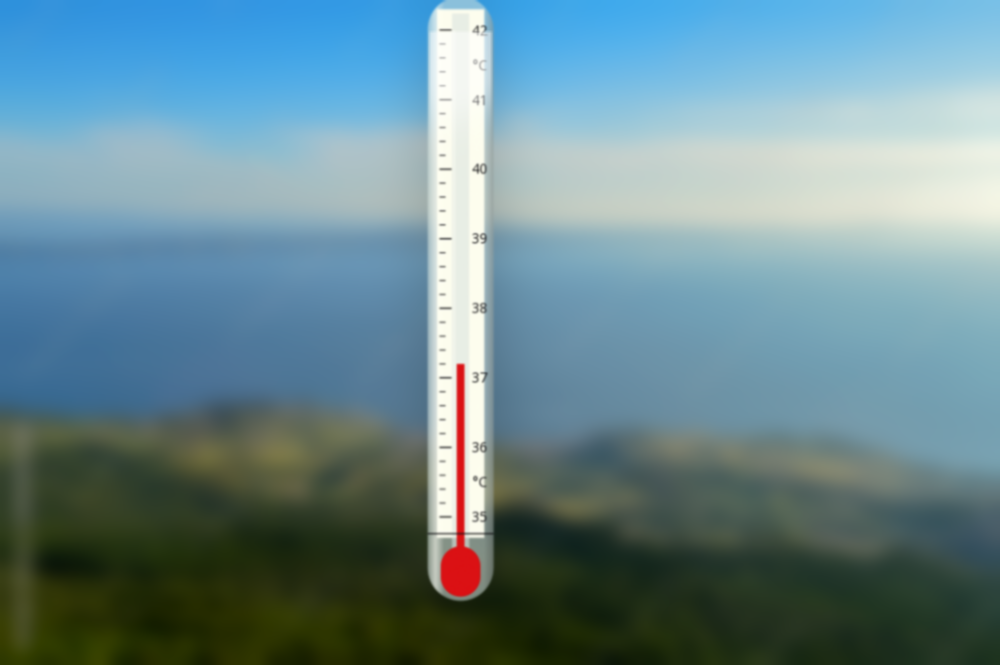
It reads 37.2
